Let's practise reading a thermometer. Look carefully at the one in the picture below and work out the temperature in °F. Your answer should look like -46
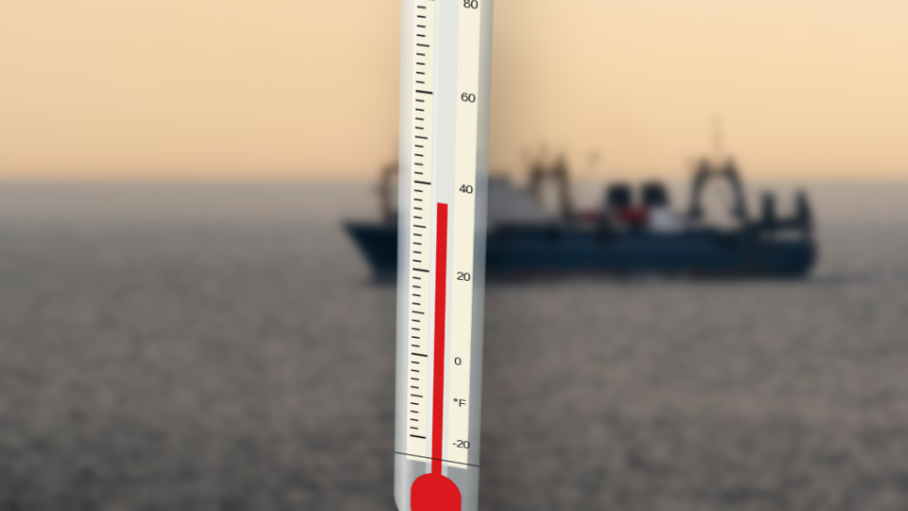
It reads 36
